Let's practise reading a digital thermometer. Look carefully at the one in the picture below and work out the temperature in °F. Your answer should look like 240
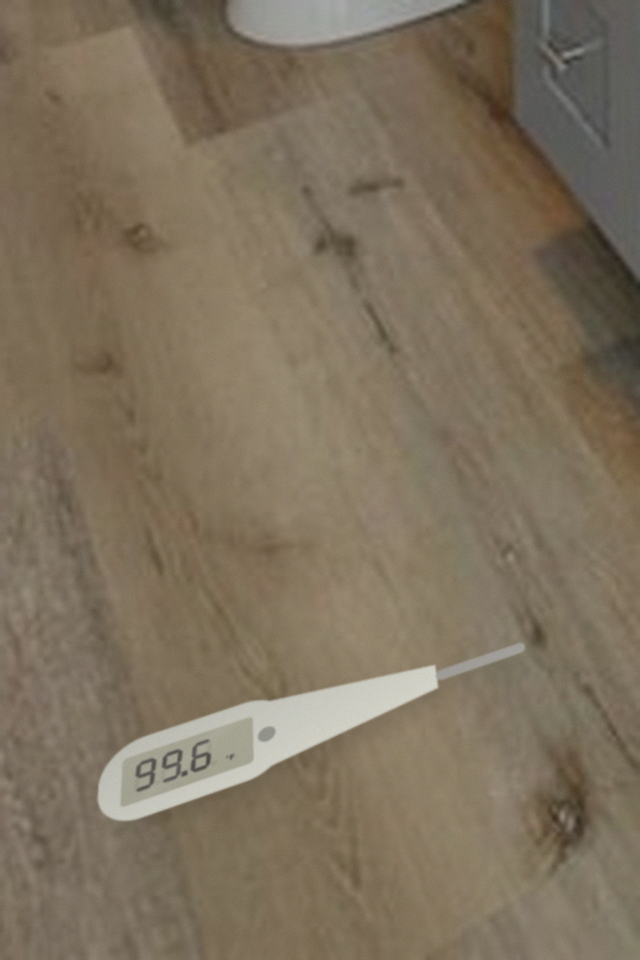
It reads 99.6
